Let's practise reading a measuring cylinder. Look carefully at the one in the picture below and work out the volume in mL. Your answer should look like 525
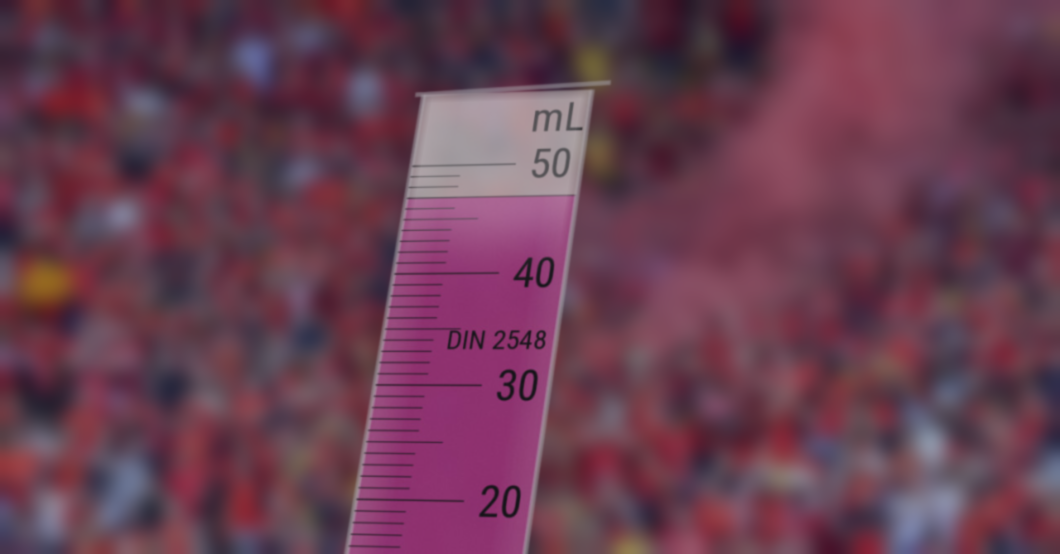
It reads 47
